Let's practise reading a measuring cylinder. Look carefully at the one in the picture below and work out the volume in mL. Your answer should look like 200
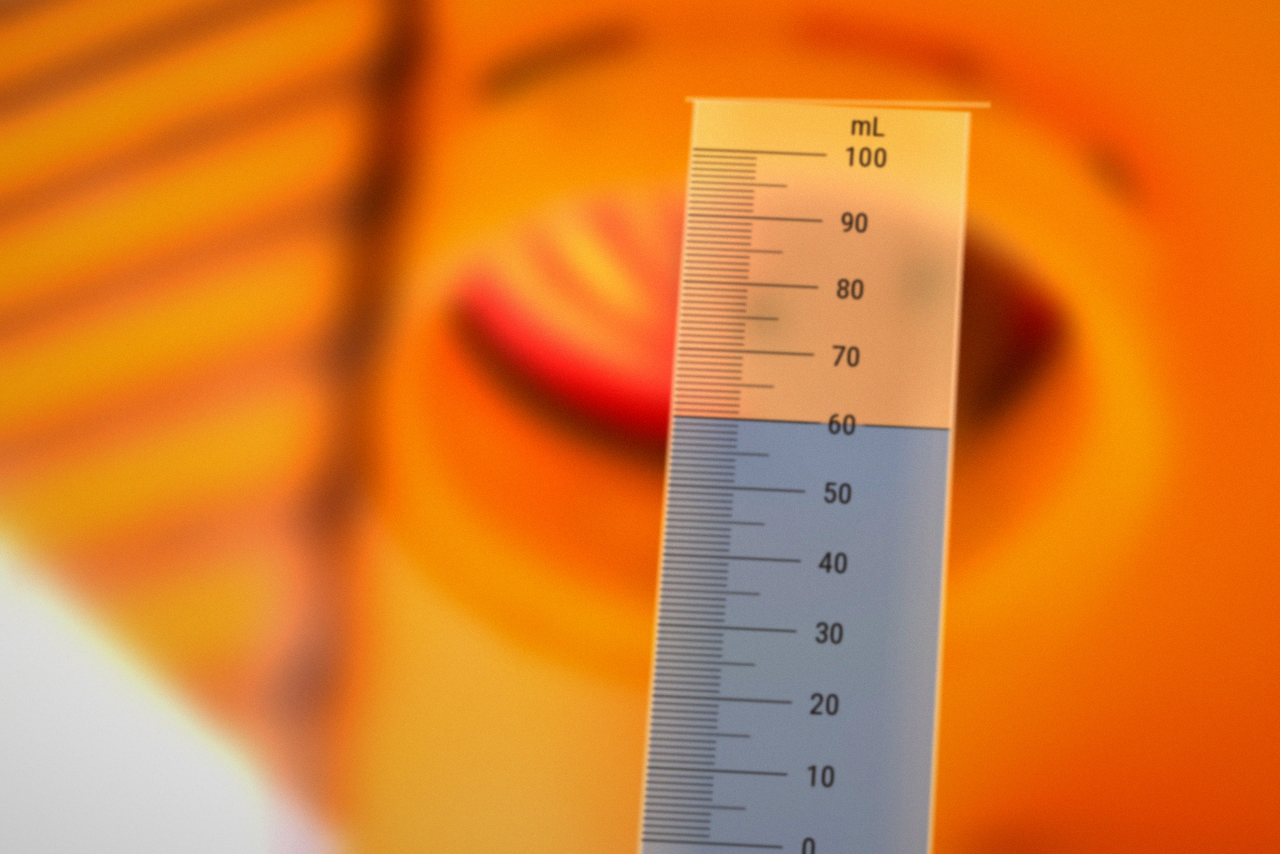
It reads 60
